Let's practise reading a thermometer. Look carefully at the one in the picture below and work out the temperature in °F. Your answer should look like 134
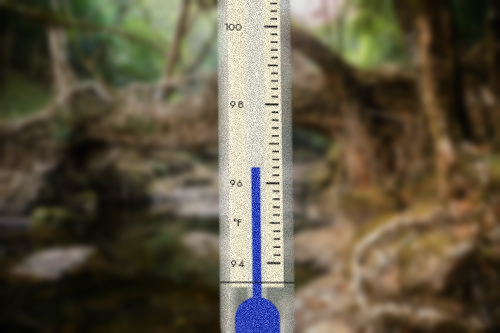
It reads 96.4
